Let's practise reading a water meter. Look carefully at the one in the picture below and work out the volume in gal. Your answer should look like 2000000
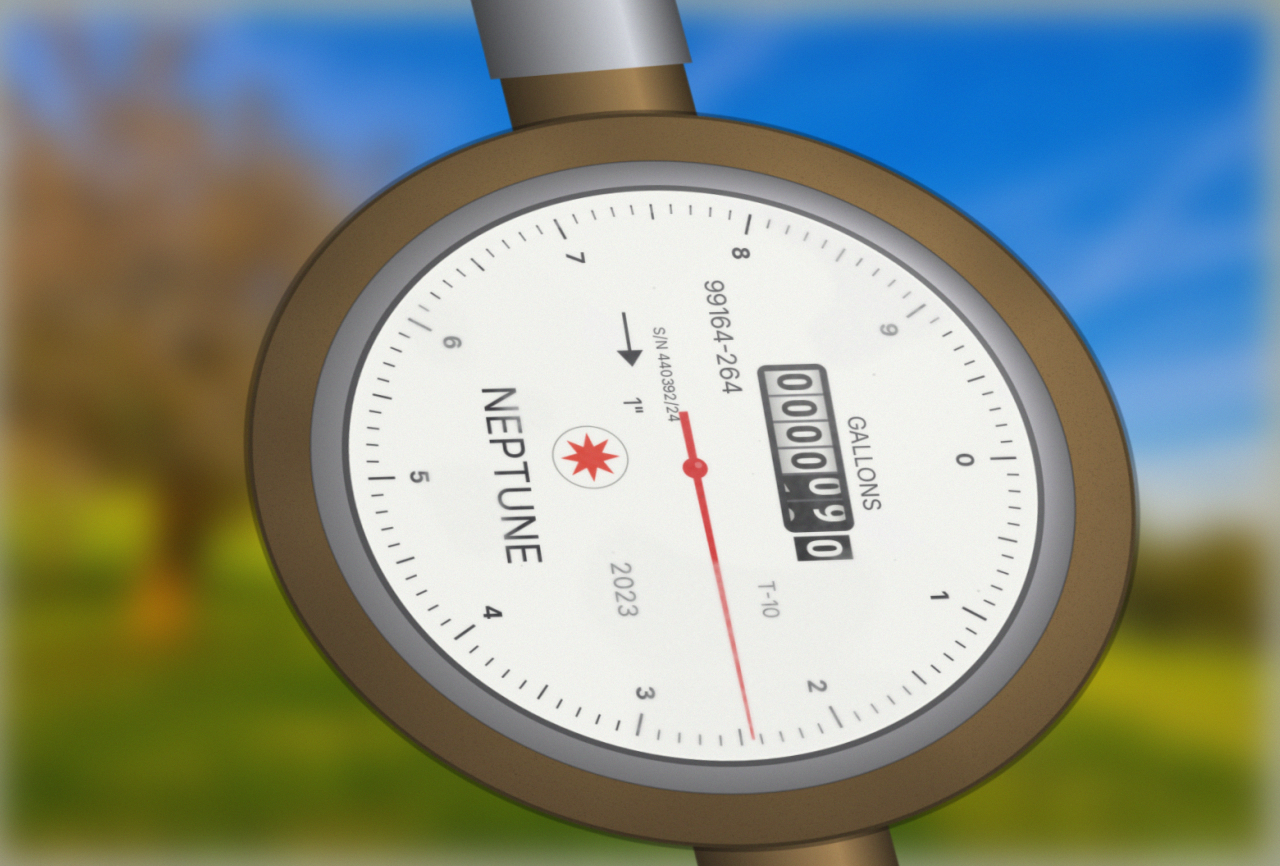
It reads 92.4
